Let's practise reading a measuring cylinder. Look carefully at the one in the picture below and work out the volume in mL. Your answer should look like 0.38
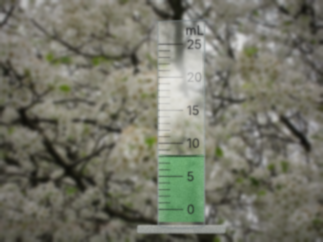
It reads 8
